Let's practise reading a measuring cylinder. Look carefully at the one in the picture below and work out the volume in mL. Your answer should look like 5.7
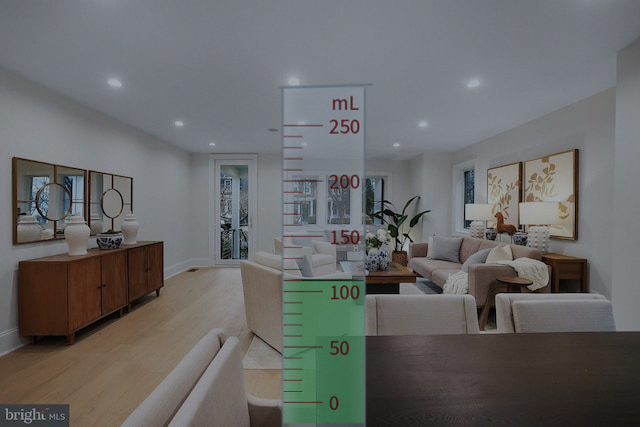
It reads 110
